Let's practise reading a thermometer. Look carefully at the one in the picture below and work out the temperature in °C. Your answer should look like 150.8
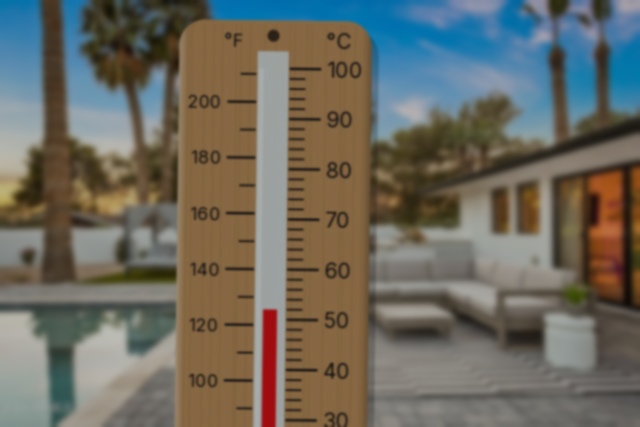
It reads 52
